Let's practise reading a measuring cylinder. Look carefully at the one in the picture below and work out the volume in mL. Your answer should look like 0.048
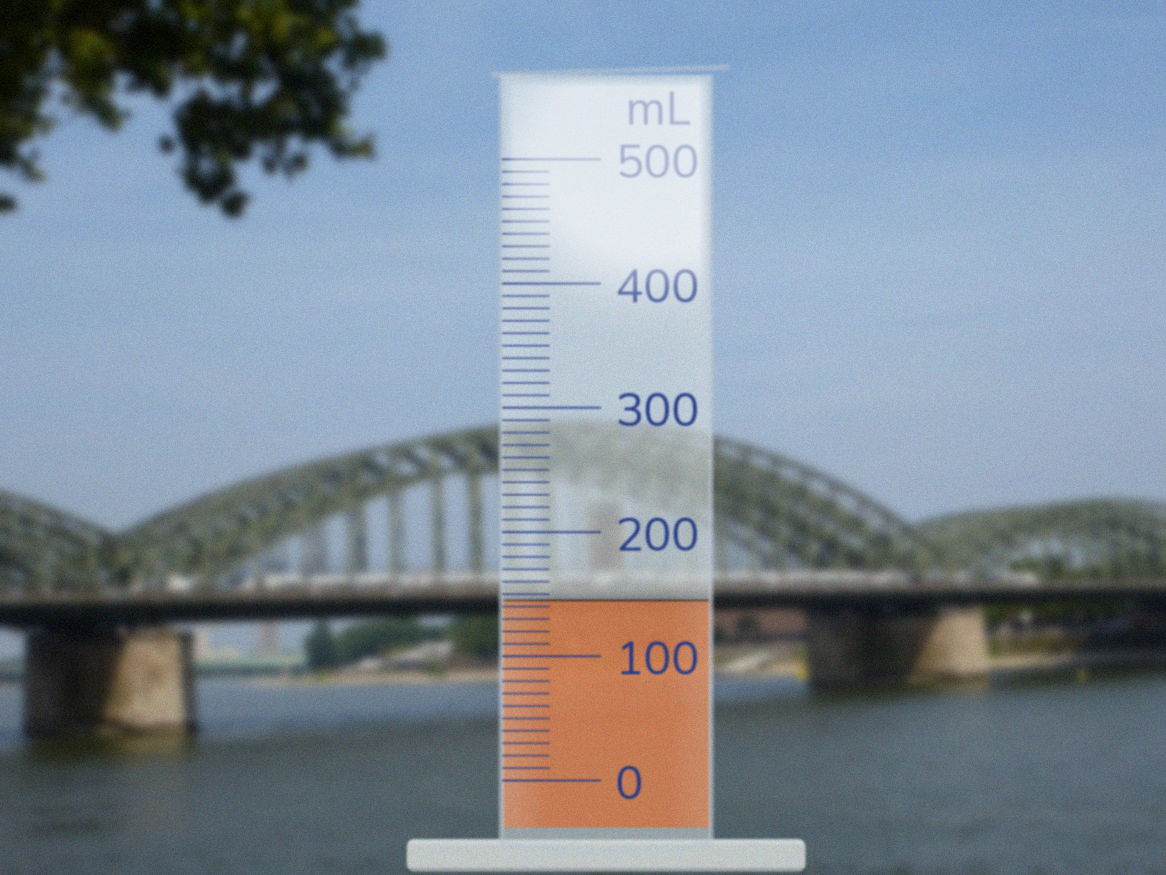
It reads 145
